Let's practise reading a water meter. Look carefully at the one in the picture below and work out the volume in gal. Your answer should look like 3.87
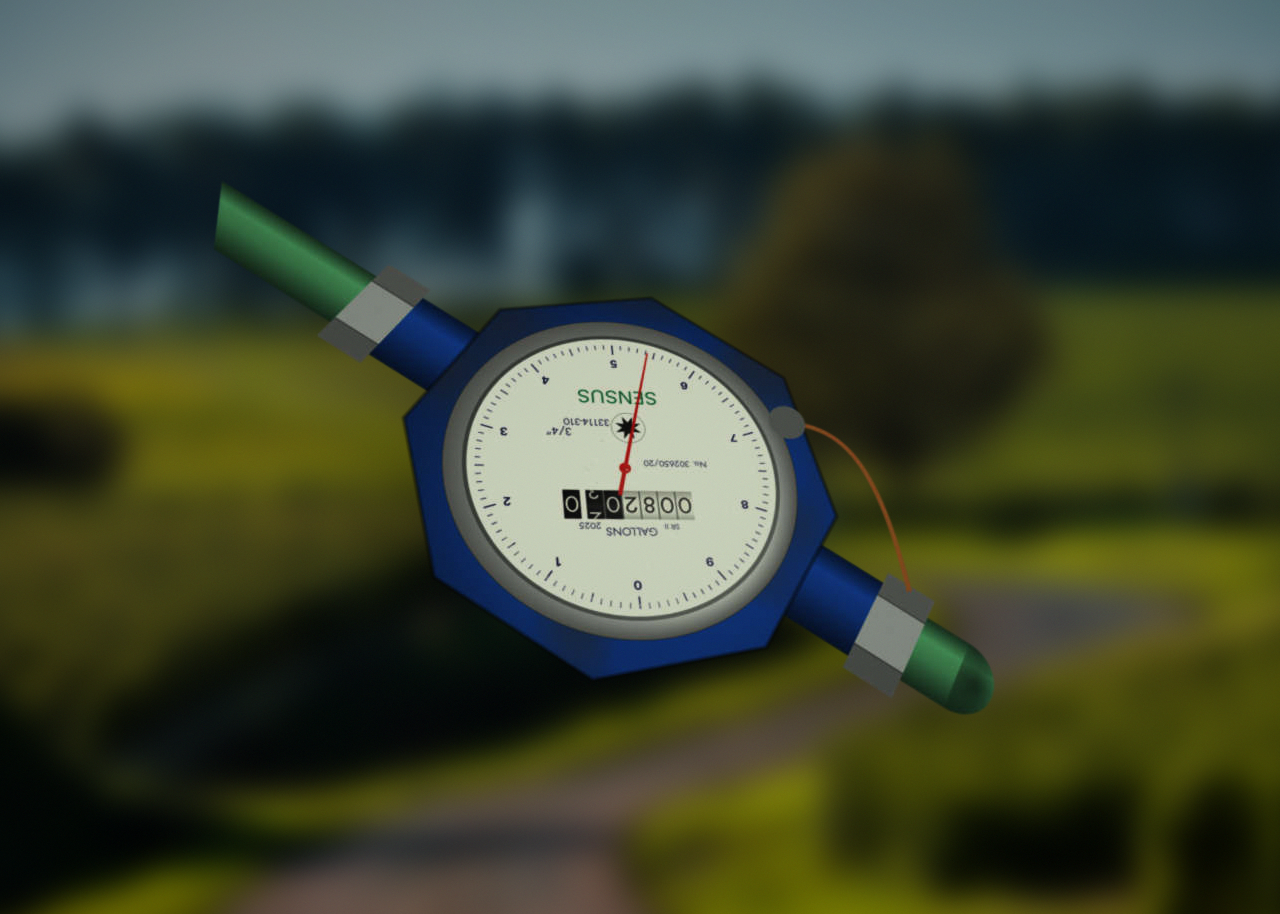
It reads 82025.4
